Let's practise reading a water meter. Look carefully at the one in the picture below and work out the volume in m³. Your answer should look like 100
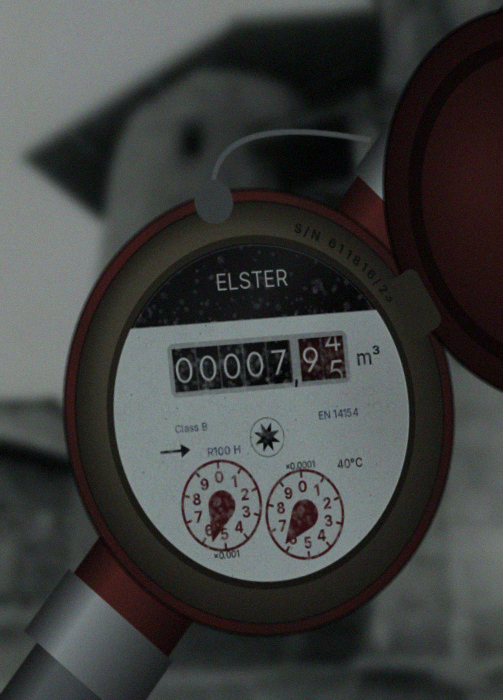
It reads 7.9456
